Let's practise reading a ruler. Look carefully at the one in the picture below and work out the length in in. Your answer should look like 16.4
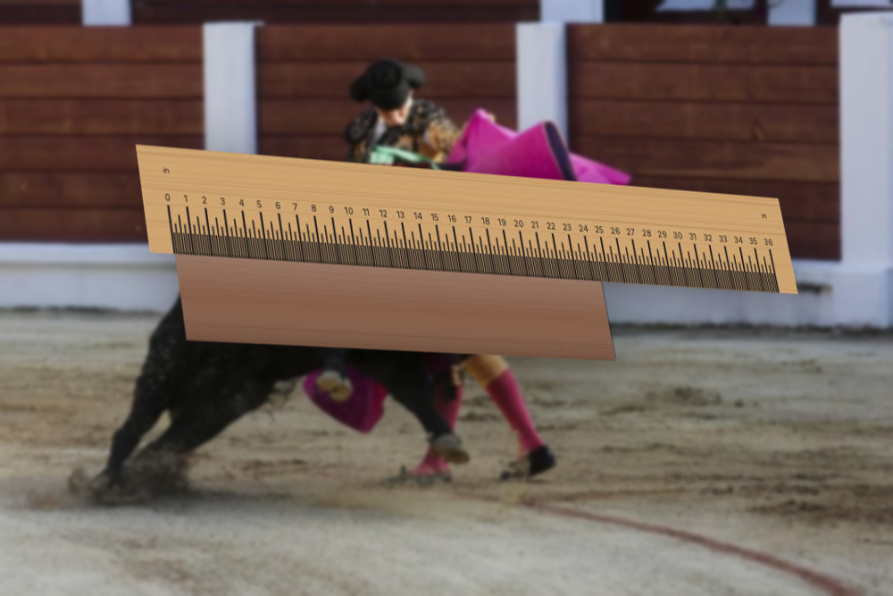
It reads 24.5
